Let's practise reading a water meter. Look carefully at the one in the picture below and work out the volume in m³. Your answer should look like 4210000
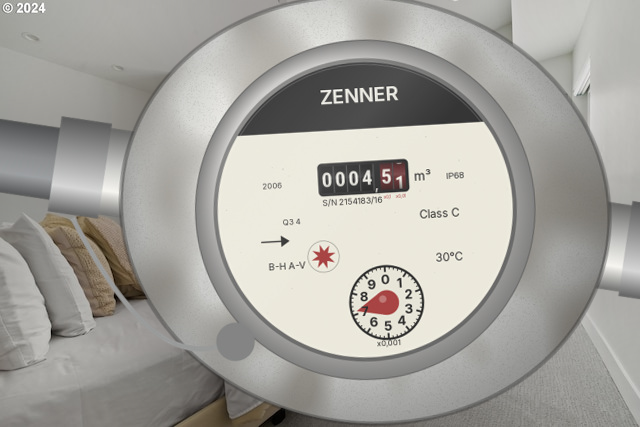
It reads 4.507
